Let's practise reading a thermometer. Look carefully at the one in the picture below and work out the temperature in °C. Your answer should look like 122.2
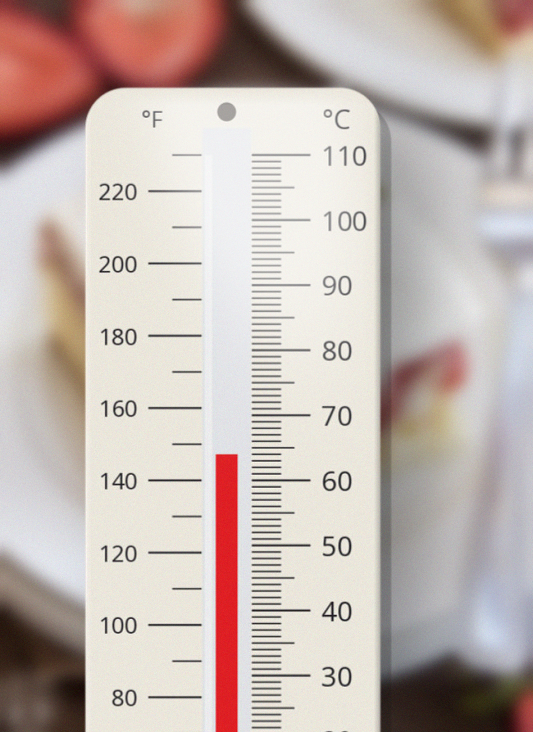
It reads 64
